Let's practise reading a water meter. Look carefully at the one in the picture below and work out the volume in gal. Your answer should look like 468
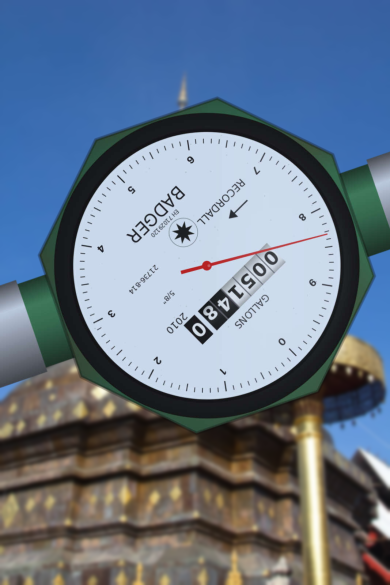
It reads 51478.3
